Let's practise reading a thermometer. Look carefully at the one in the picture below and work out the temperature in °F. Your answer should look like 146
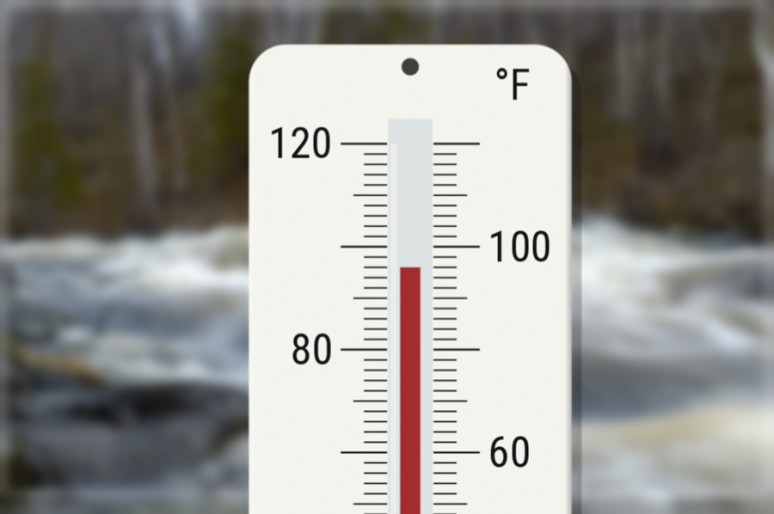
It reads 96
